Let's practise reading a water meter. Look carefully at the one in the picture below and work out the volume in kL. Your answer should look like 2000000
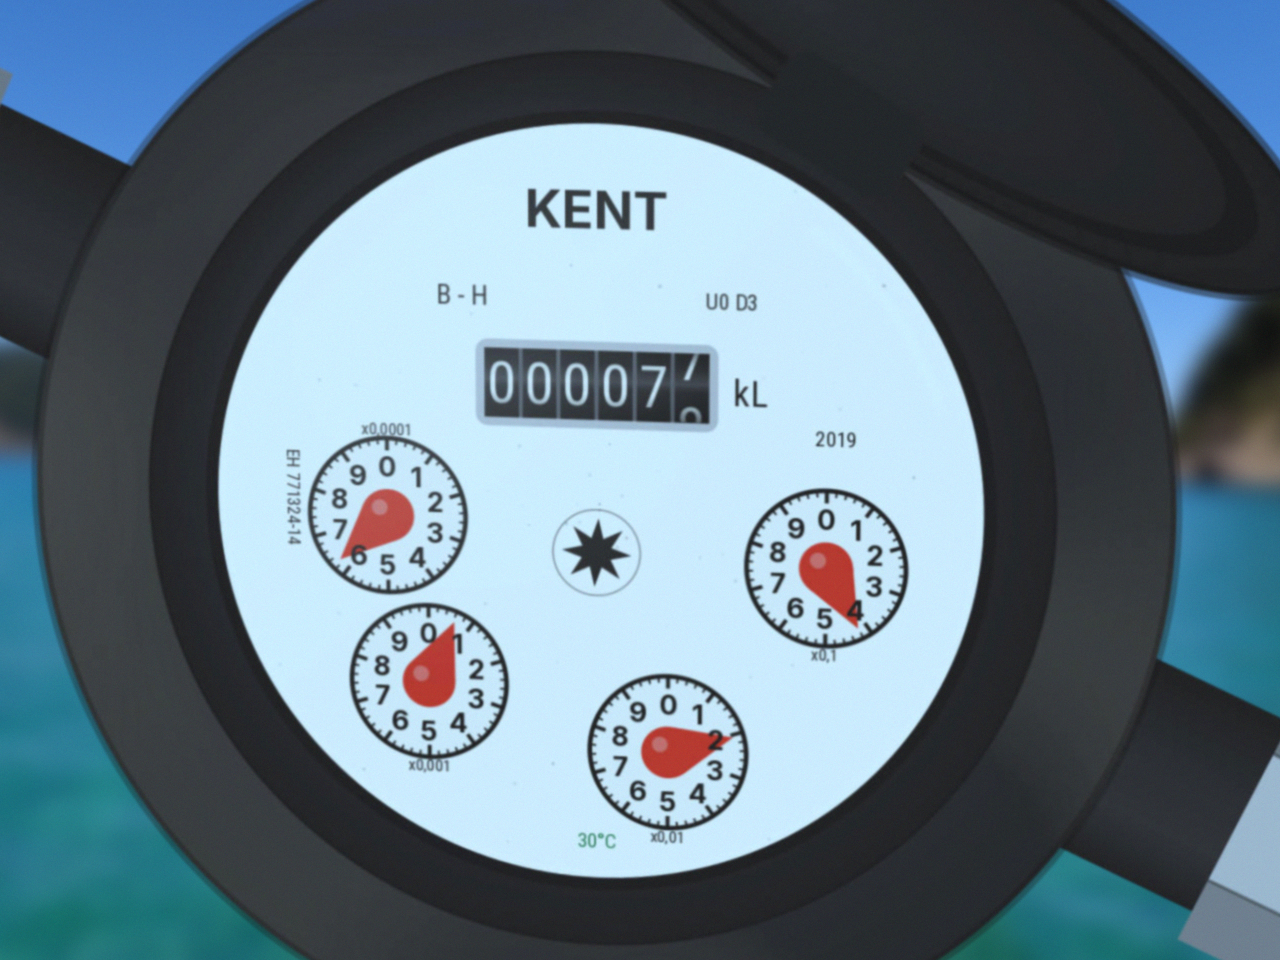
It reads 77.4206
